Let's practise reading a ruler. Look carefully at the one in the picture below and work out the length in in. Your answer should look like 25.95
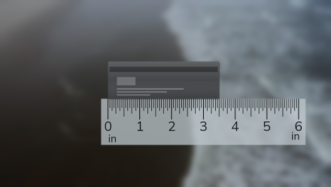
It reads 3.5
